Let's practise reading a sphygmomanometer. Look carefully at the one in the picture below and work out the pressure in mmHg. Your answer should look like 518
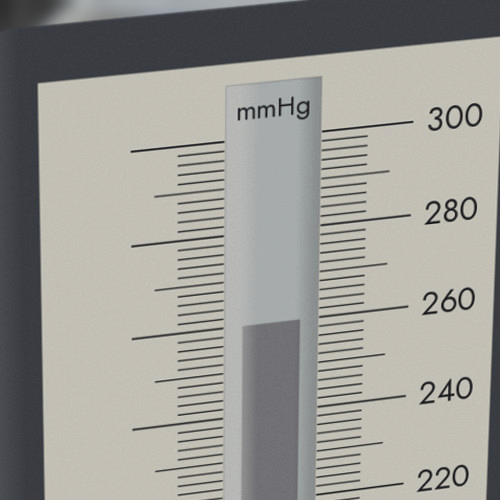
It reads 260
